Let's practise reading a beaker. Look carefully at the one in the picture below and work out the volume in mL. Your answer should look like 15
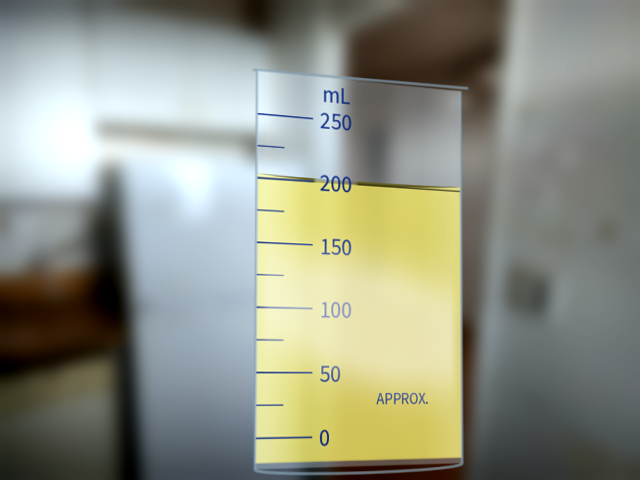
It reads 200
